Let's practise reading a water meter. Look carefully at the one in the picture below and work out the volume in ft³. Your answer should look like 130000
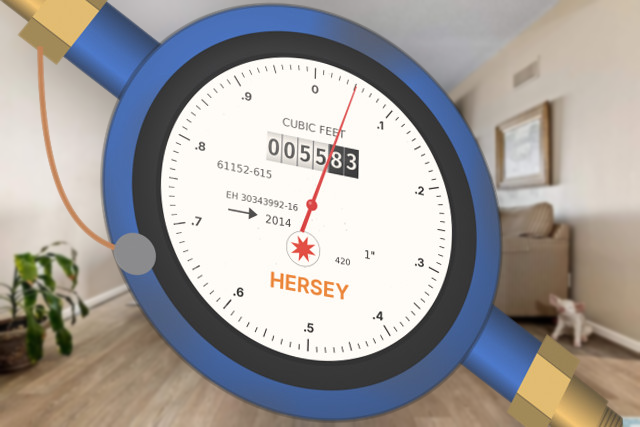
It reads 5583.05
